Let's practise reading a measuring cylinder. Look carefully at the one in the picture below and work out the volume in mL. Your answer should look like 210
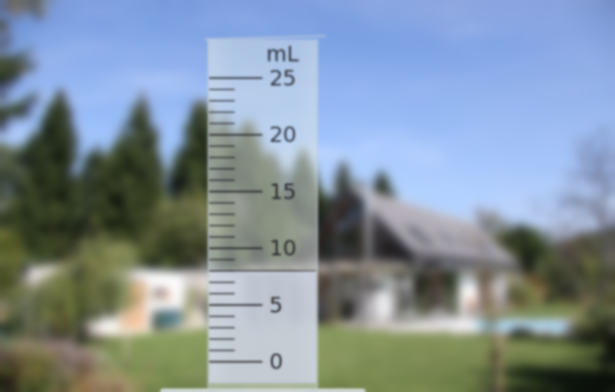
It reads 8
